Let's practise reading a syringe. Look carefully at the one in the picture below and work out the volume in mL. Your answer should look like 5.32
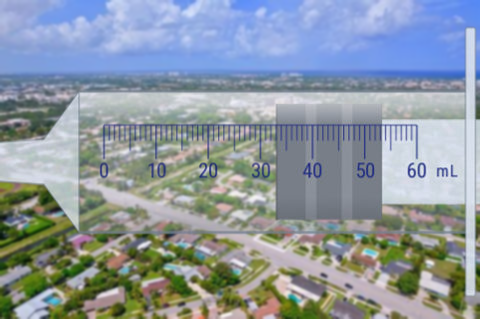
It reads 33
